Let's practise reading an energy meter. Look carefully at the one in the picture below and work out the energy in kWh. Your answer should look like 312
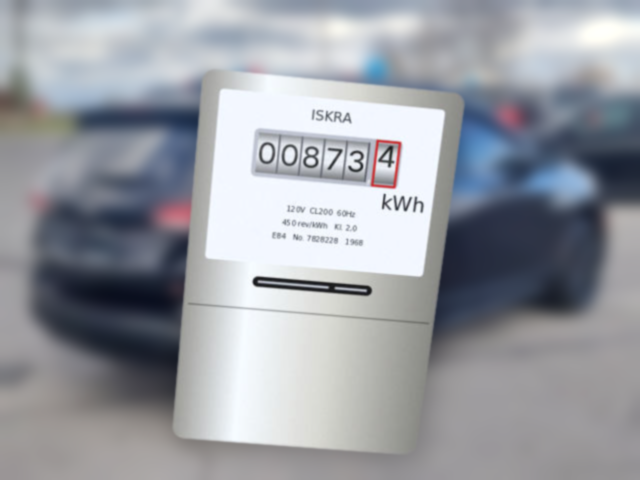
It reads 873.4
